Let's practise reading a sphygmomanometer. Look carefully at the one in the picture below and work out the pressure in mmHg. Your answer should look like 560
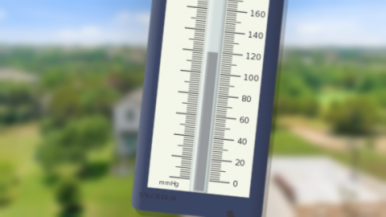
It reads 120
